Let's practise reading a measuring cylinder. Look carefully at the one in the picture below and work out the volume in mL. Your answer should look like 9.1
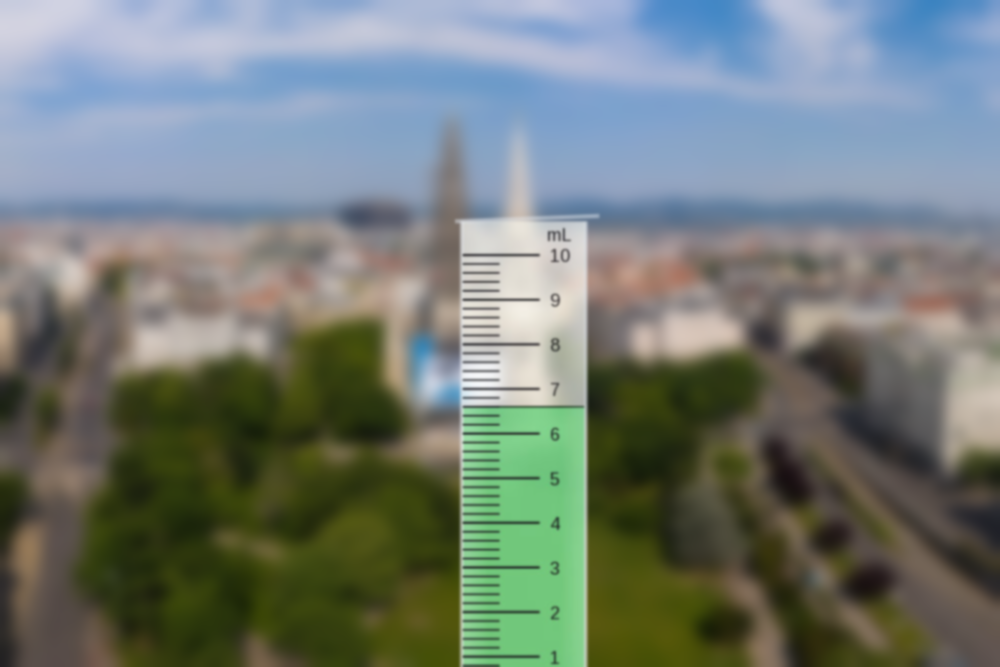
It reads 6.6
